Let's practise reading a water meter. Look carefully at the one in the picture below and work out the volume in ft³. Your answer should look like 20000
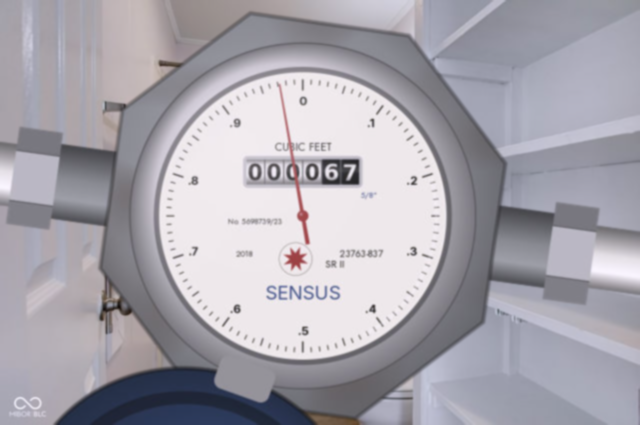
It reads 66.97
